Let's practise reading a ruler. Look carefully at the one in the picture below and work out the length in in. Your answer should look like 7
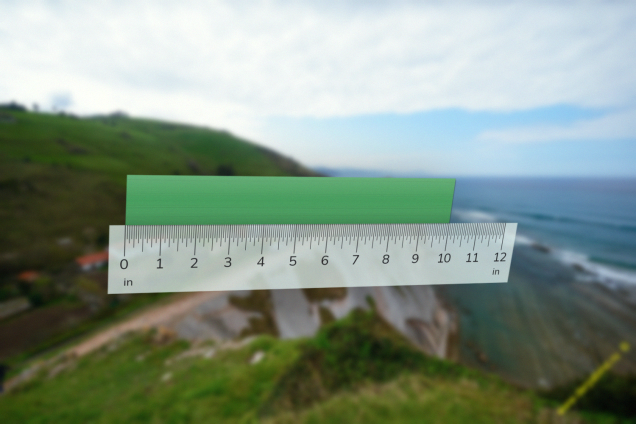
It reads 10
